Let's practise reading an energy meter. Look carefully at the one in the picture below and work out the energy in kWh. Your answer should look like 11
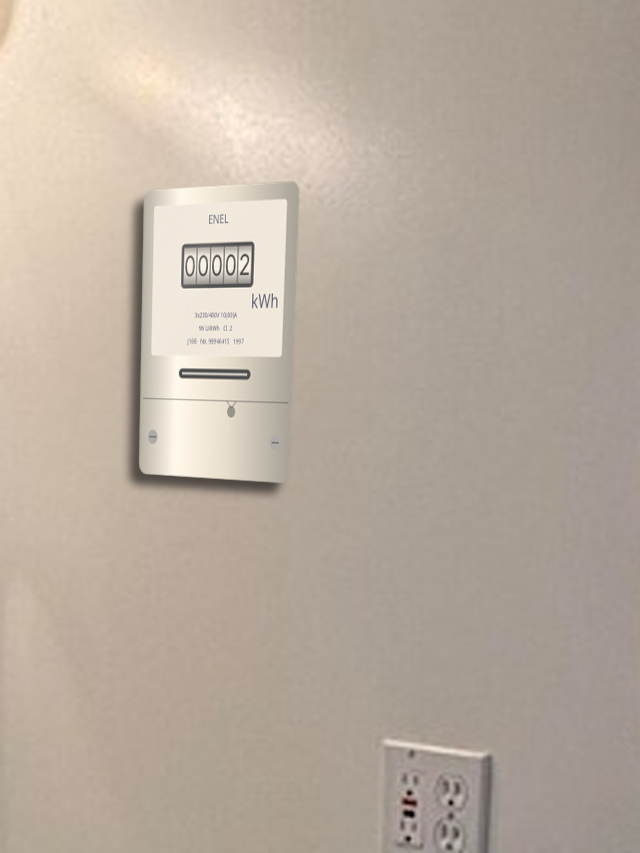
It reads 2
